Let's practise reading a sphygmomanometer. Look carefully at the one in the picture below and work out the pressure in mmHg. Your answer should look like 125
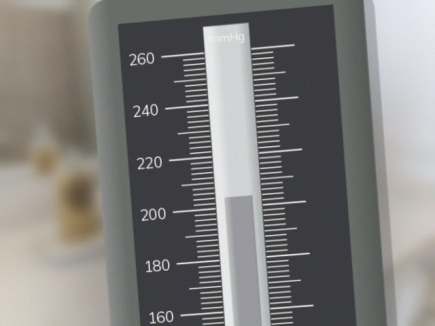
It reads 204
